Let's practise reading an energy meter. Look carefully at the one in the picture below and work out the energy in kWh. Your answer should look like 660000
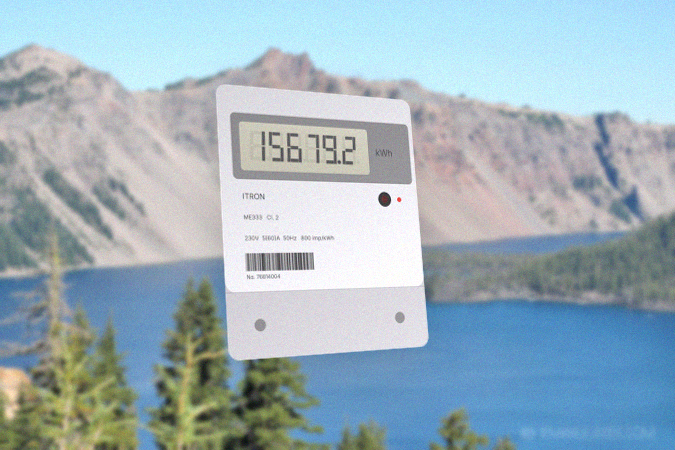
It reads 15679.2
